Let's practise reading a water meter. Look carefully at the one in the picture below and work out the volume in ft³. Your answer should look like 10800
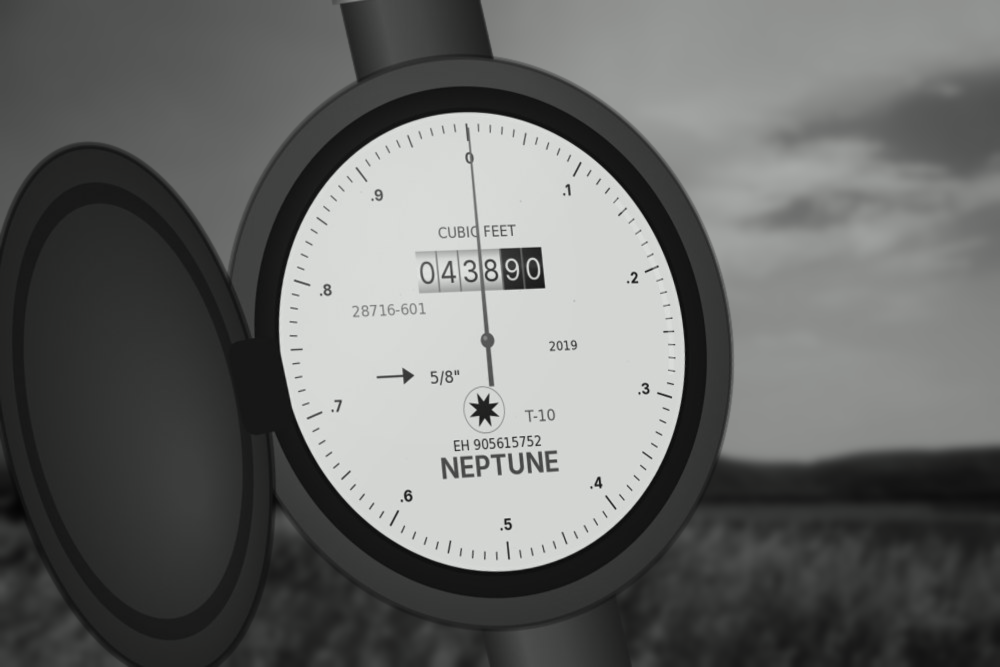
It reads 43890.00
